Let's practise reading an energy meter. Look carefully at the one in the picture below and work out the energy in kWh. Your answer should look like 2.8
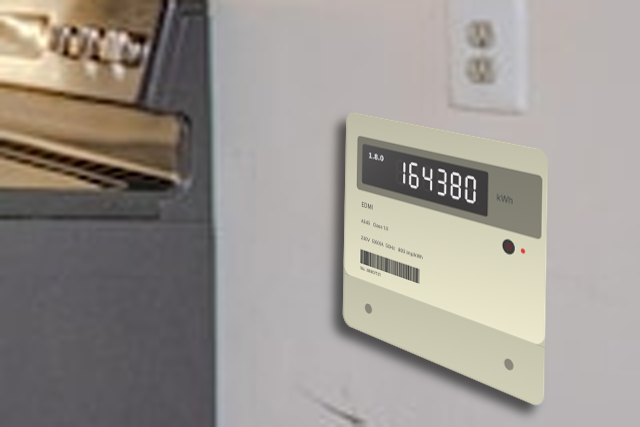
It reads 164380
